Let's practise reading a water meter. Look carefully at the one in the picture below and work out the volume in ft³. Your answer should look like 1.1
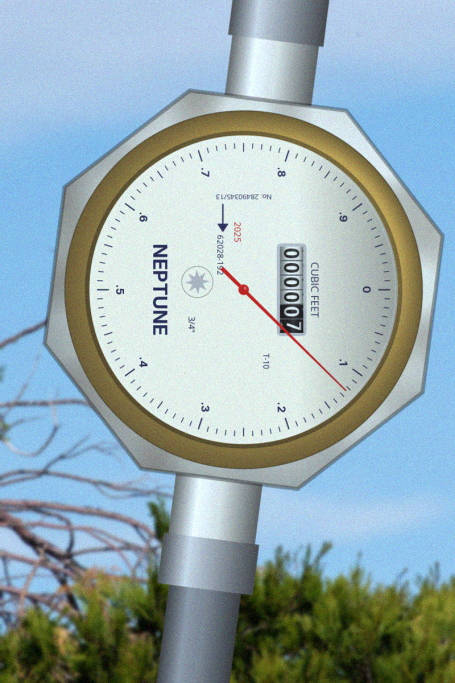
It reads 7.12
